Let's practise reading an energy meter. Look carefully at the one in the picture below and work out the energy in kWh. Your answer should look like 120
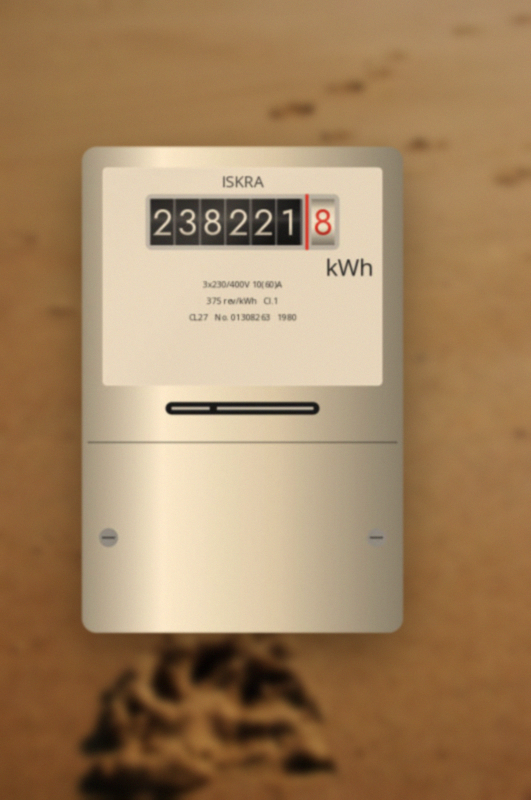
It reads 238221.8
